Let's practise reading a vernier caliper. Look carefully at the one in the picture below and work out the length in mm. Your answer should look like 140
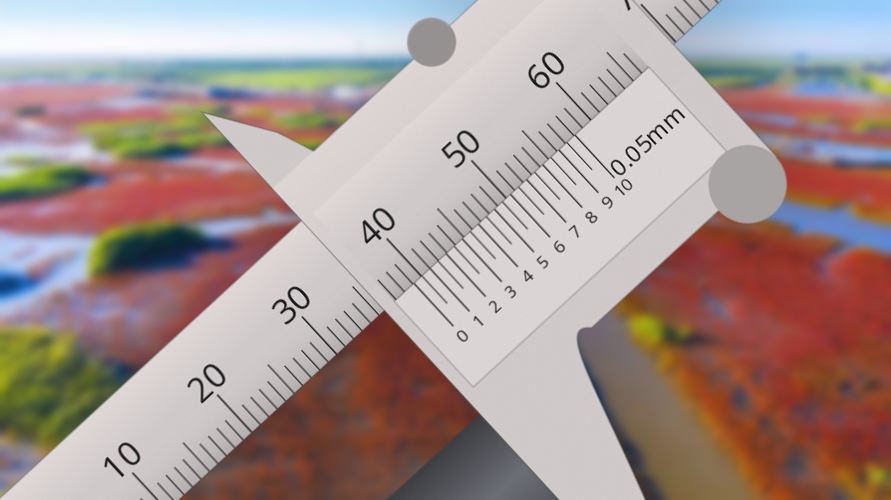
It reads 39.1
